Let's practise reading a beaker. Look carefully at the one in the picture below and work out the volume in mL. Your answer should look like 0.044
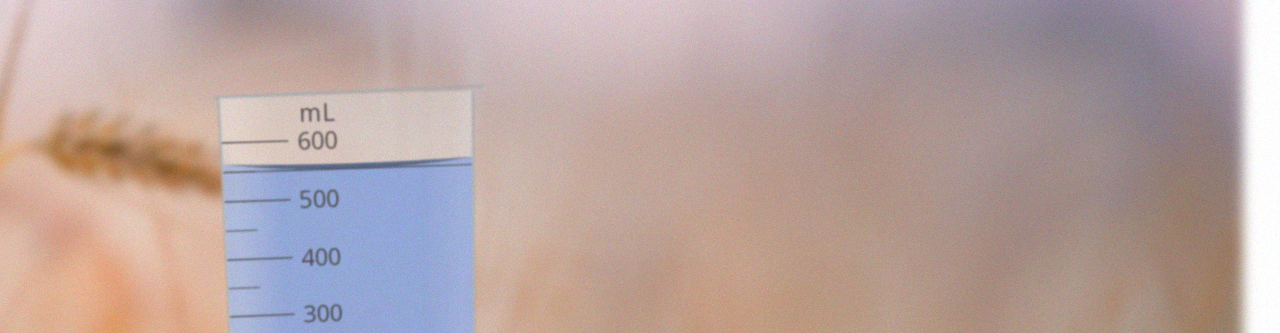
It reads 550
